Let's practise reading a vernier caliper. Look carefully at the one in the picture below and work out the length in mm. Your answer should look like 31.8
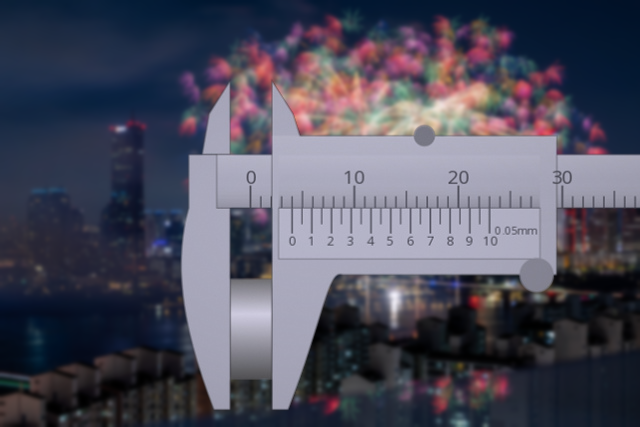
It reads 4.0
